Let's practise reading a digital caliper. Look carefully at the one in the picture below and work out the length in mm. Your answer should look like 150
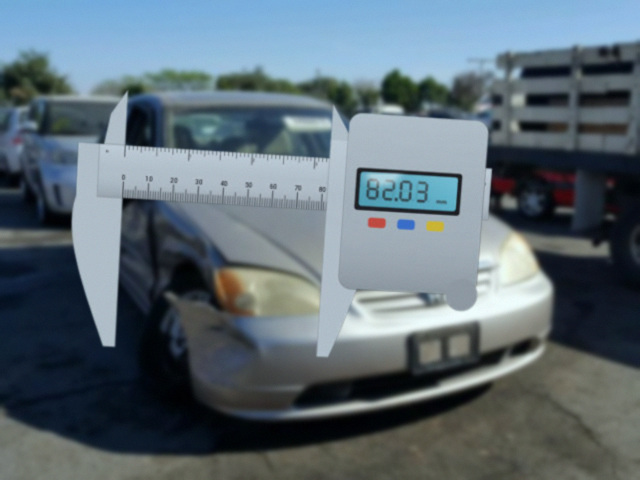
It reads 82.03
